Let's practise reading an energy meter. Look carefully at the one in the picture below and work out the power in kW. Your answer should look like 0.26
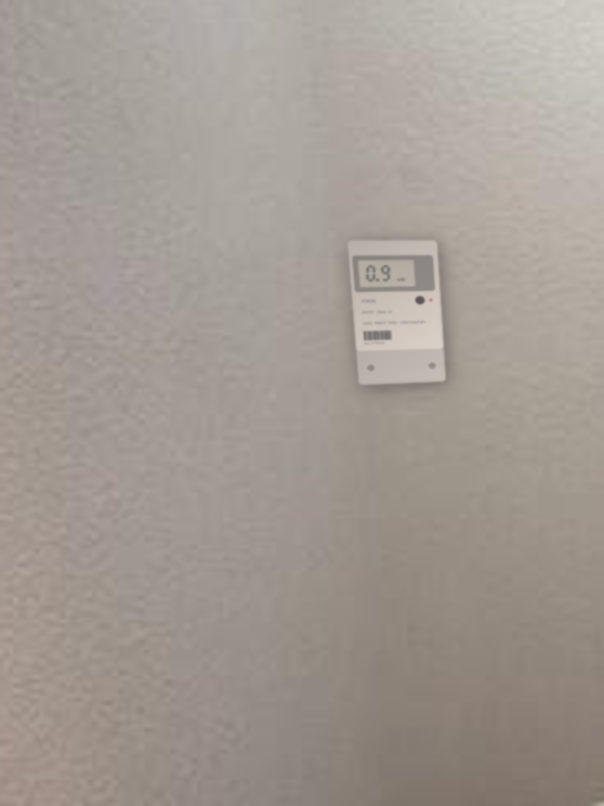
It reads 0.9
